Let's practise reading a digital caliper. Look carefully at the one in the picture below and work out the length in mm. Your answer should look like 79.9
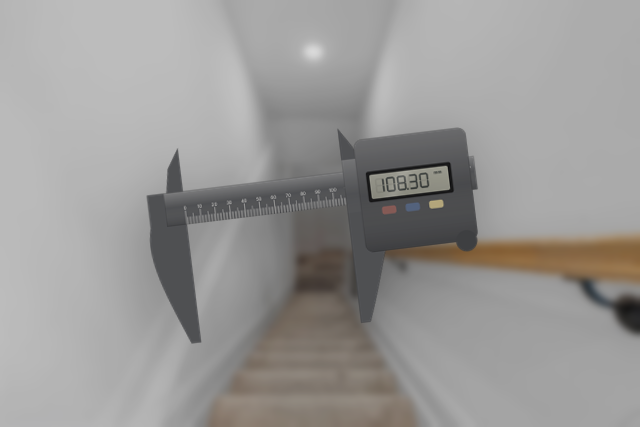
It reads 108.30
